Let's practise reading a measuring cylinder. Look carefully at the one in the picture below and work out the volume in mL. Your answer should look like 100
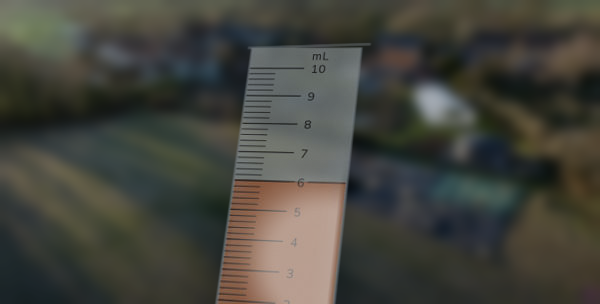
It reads 6
